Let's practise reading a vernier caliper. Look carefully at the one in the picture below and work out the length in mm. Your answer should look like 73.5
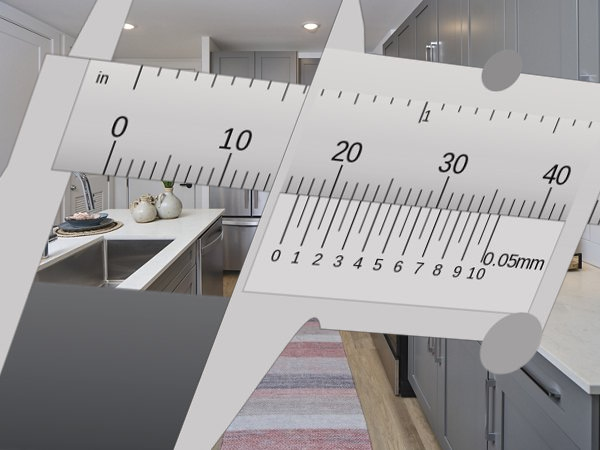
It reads 17.2
